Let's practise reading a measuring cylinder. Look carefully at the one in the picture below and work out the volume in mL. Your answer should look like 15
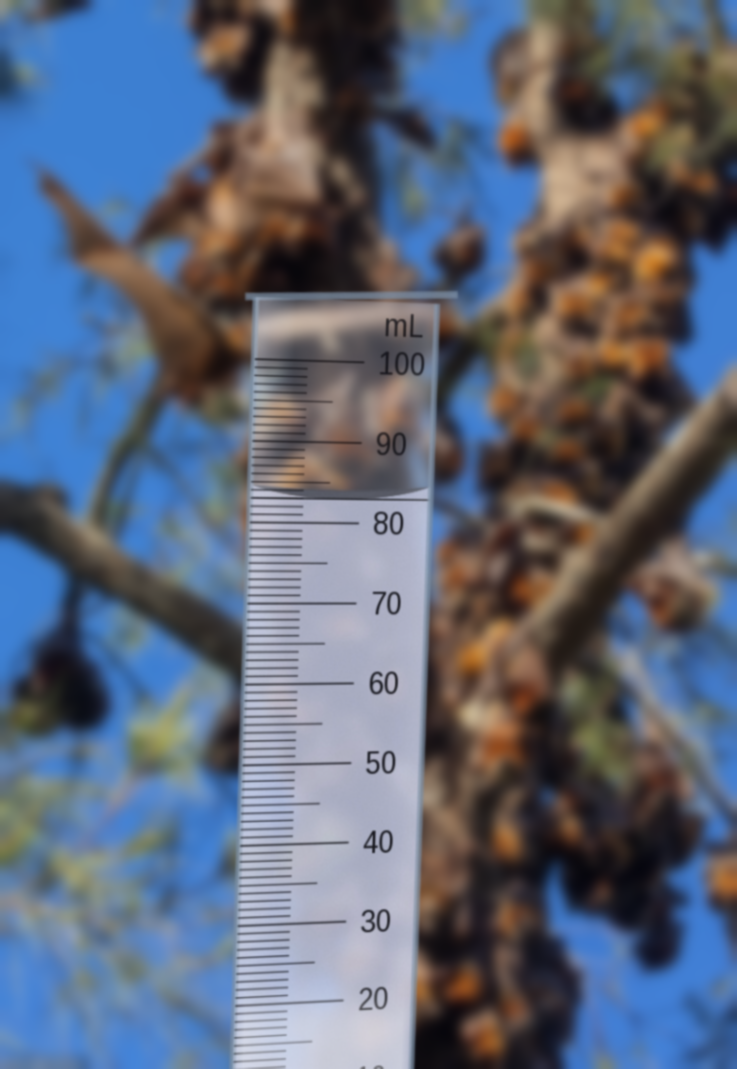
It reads 83
